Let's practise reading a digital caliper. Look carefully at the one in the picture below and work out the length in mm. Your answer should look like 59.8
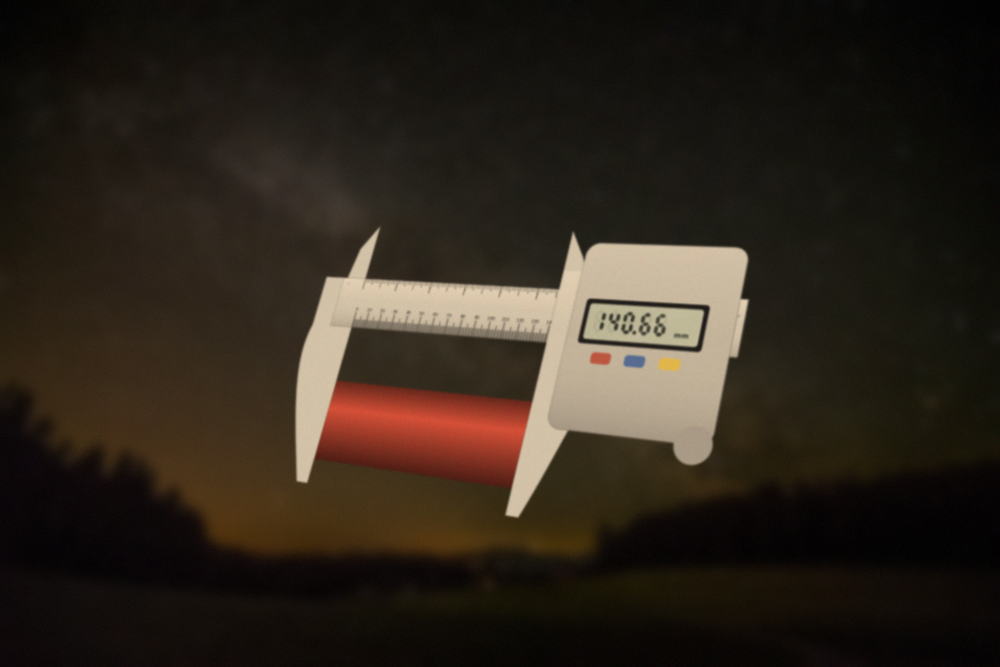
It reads 140.66
